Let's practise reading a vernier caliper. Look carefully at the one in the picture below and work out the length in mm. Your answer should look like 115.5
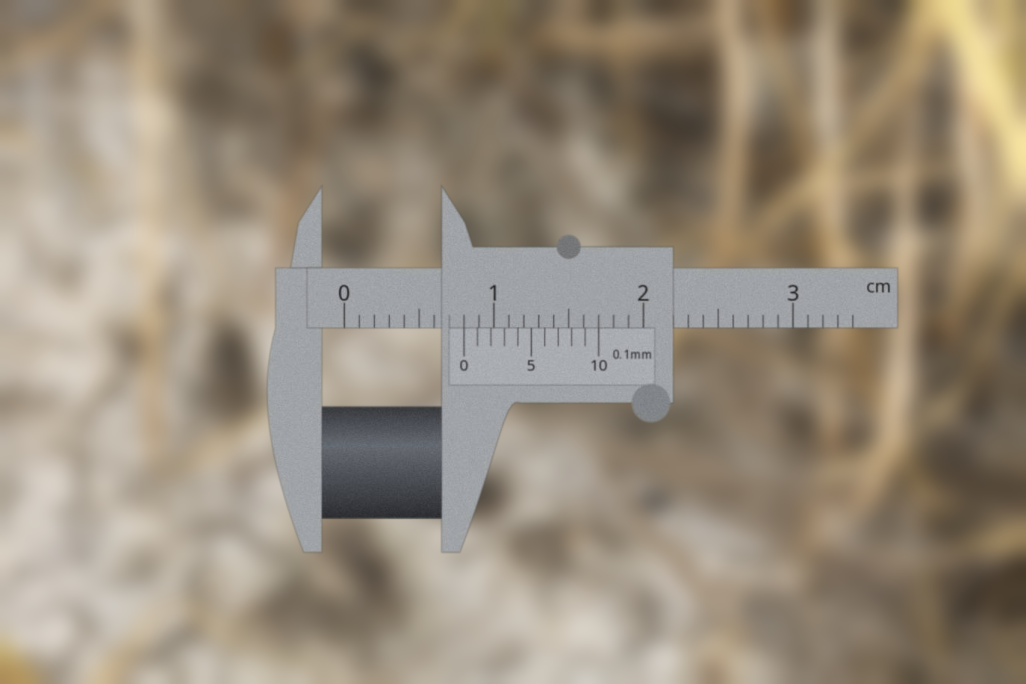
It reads 8.0
